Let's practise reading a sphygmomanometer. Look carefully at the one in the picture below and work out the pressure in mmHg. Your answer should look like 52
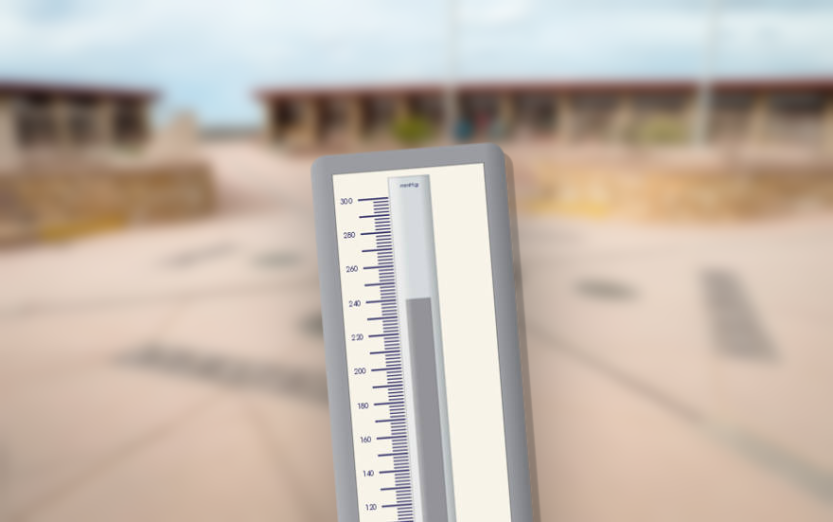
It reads 240
